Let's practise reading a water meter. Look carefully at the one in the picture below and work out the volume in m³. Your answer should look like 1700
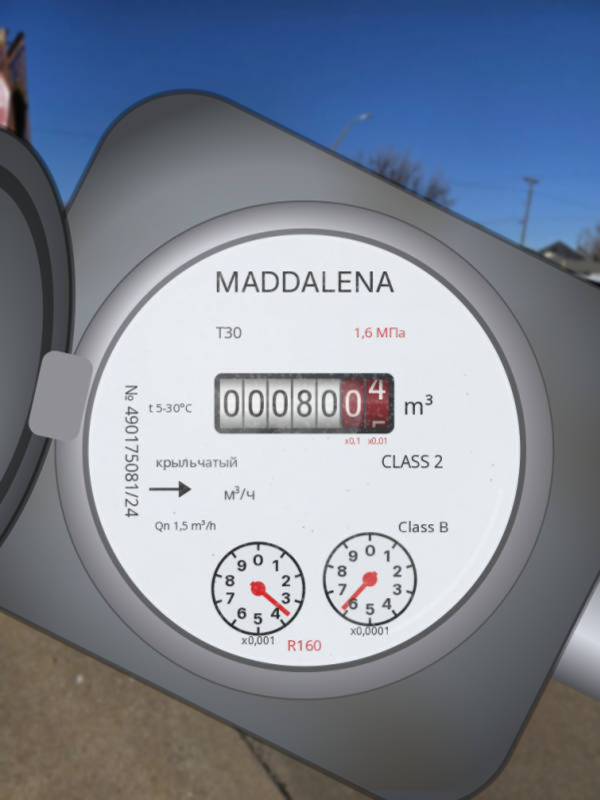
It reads 80.0436
